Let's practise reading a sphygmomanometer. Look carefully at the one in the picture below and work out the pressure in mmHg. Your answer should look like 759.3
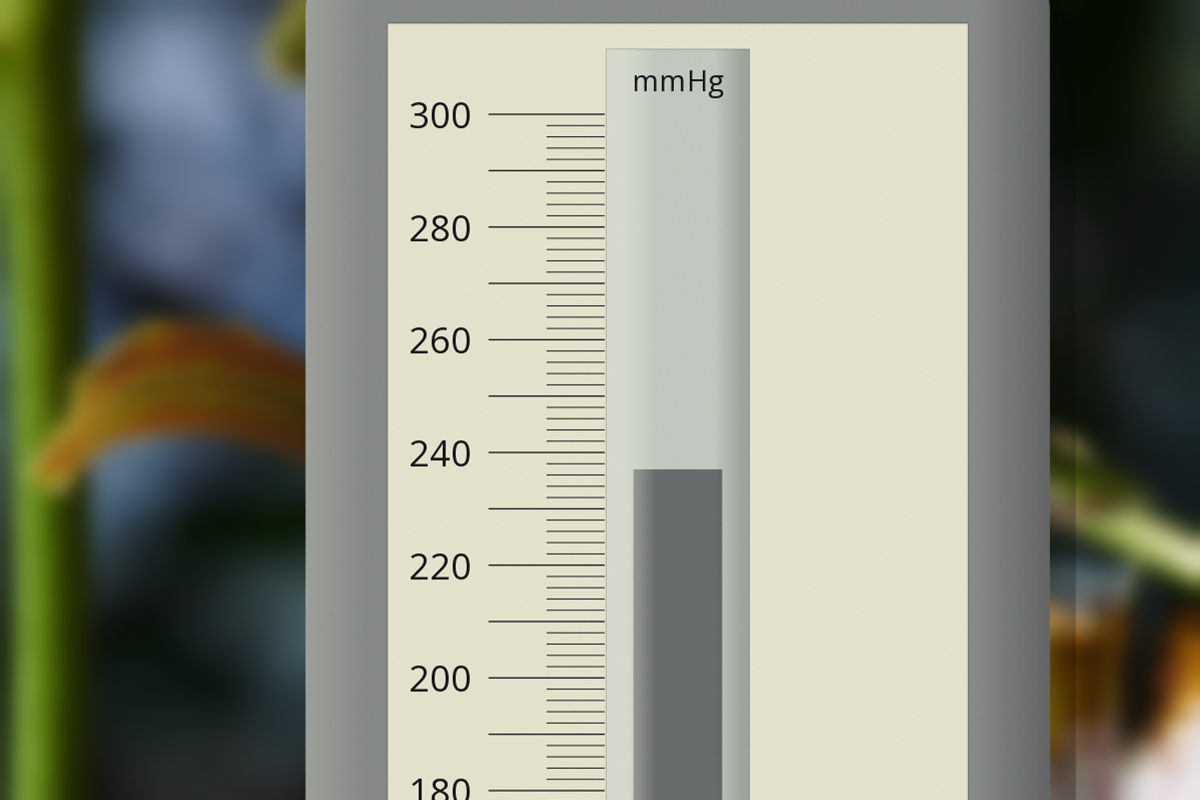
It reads 237
